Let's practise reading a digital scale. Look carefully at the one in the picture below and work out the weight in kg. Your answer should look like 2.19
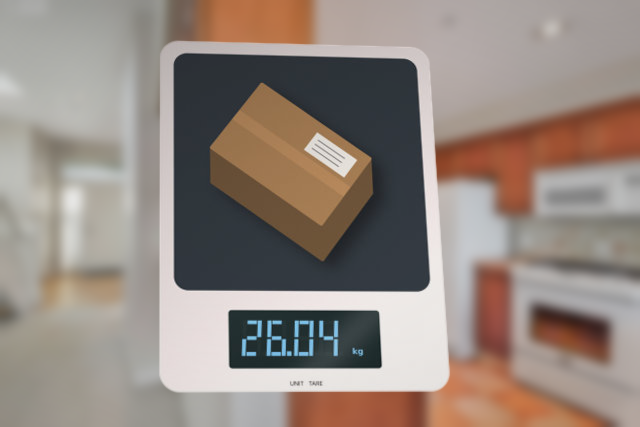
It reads 26.04
